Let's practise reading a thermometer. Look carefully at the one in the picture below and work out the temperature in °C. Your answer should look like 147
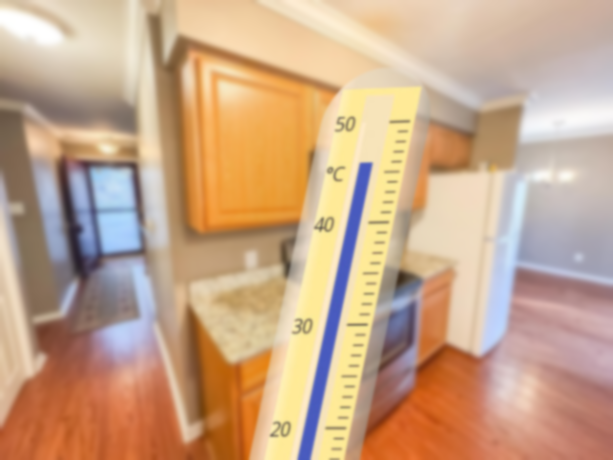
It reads 46
